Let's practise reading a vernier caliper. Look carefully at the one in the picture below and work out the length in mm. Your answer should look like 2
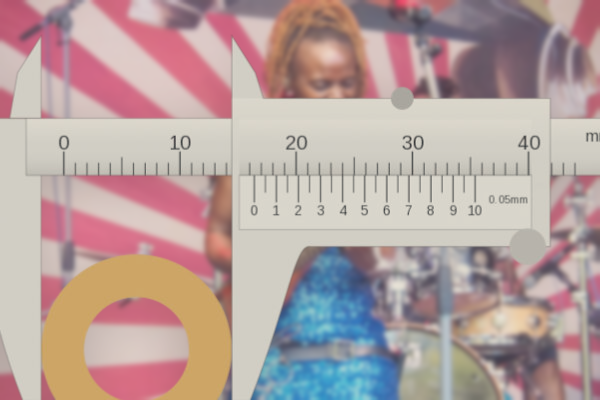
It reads 16.4
